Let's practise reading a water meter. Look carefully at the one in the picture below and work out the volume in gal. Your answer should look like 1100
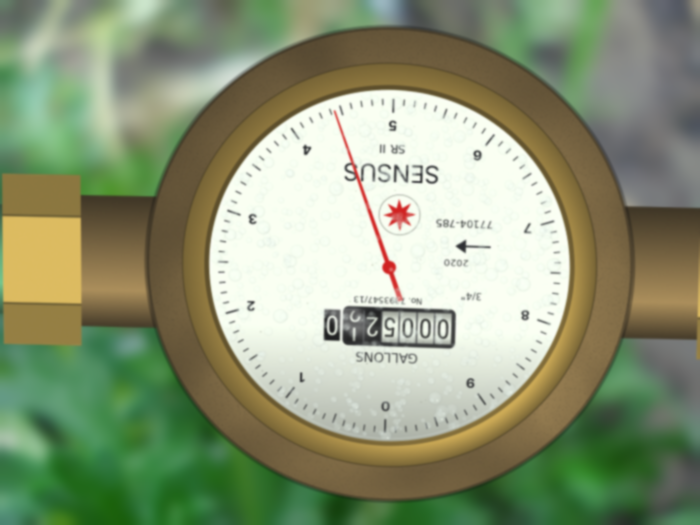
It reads 5214.4
